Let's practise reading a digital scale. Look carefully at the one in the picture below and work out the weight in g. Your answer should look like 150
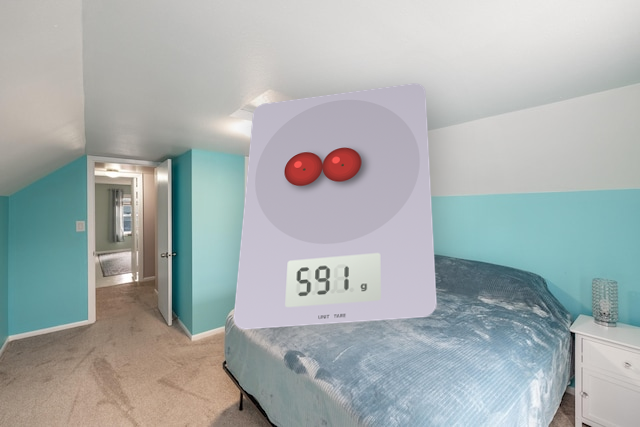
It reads 591
